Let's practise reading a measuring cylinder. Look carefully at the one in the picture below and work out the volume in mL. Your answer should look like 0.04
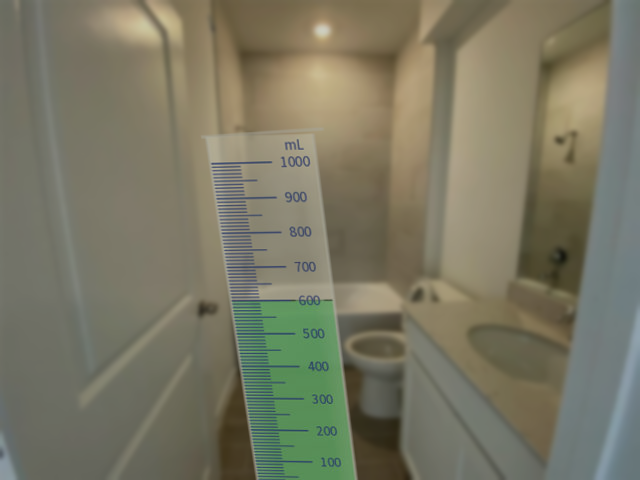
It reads 600
